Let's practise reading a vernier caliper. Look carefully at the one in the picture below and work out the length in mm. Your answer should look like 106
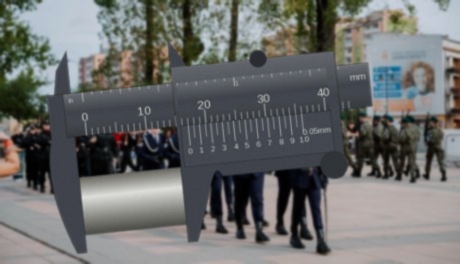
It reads 17.0
